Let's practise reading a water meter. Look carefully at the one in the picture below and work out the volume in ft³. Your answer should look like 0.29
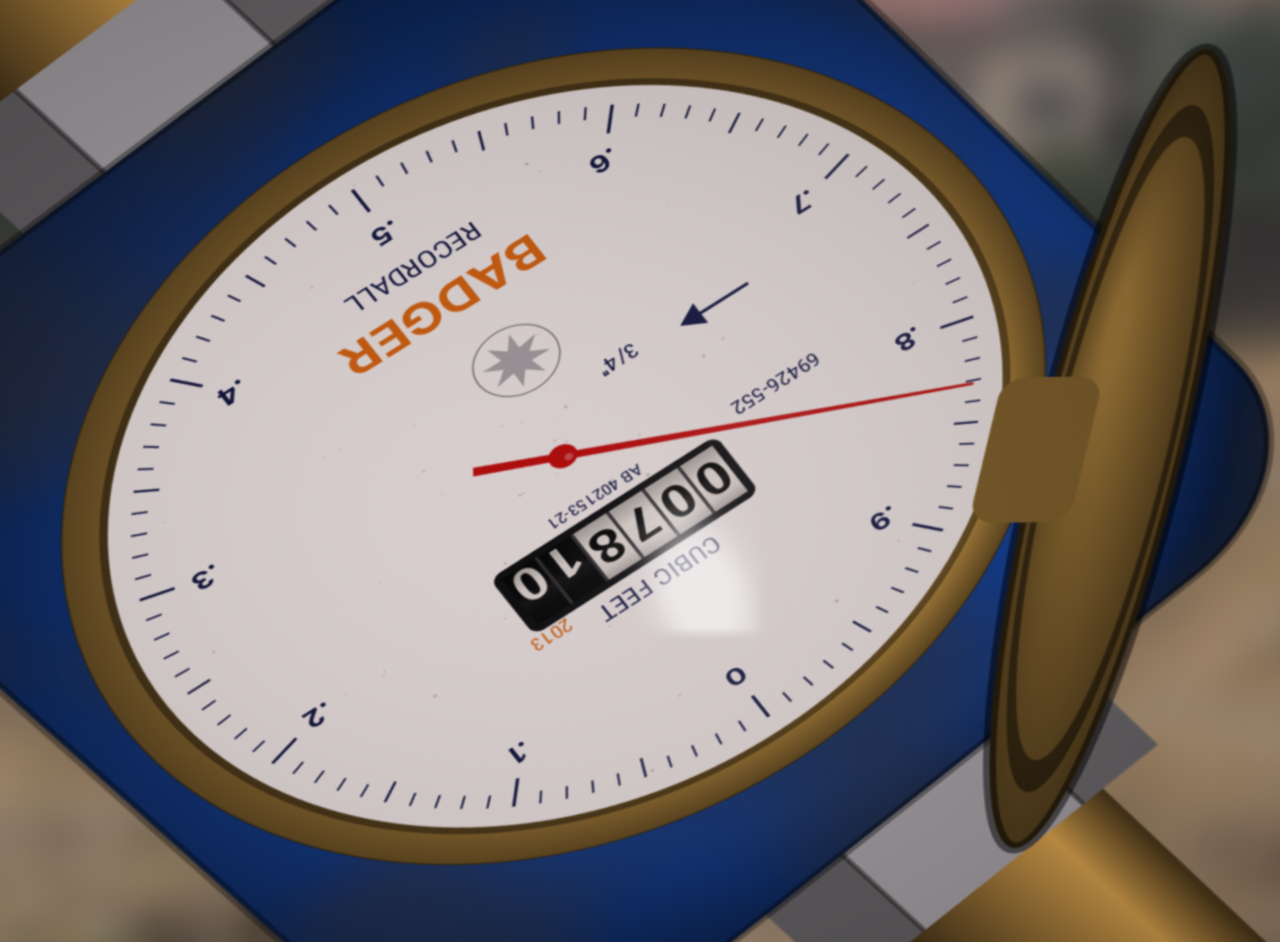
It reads 7809.83
